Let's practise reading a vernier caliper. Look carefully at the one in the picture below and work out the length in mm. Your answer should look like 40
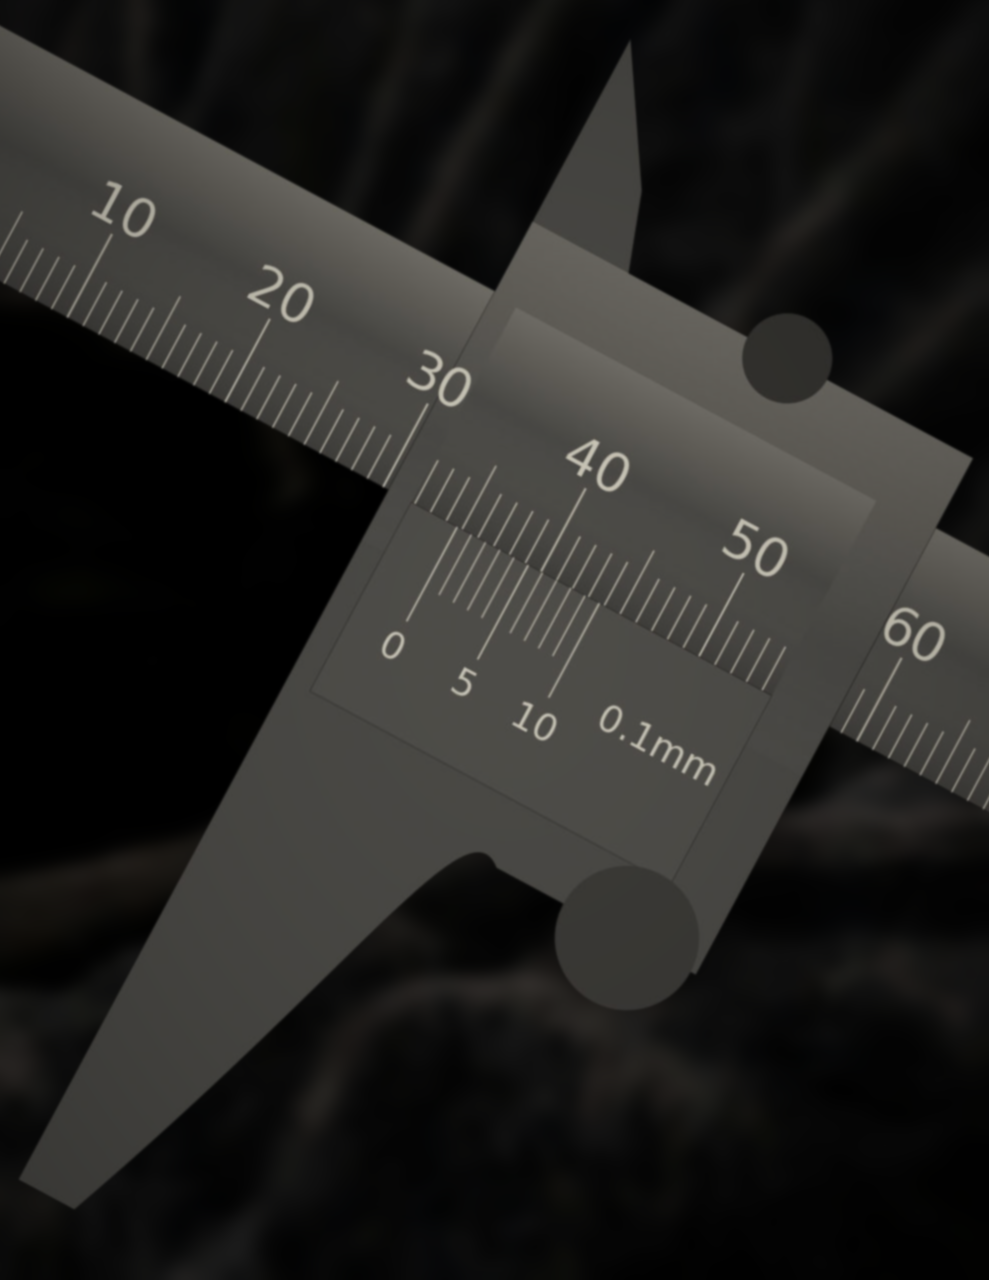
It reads 34.7
